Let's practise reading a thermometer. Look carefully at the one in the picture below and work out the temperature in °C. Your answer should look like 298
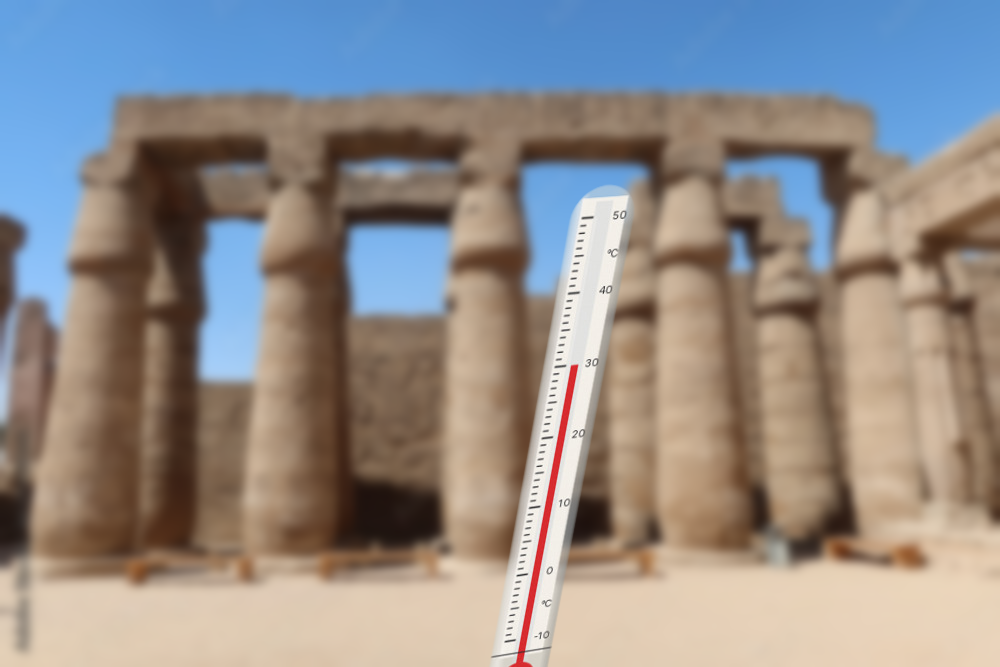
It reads 30
